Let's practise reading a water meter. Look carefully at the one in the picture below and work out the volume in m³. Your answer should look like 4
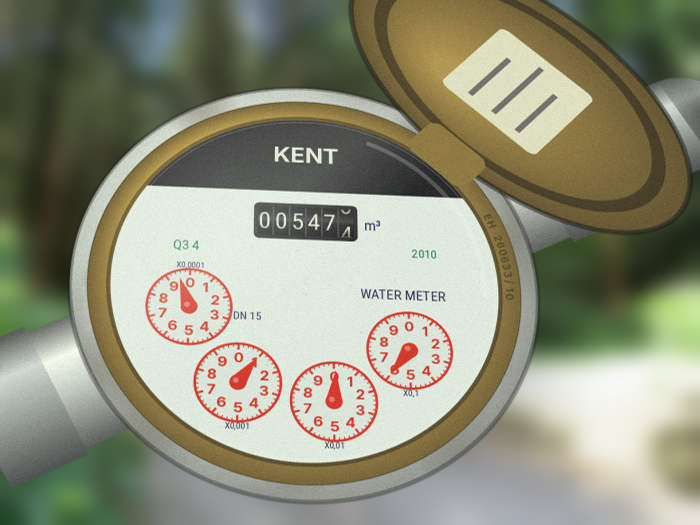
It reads 5473.6009
